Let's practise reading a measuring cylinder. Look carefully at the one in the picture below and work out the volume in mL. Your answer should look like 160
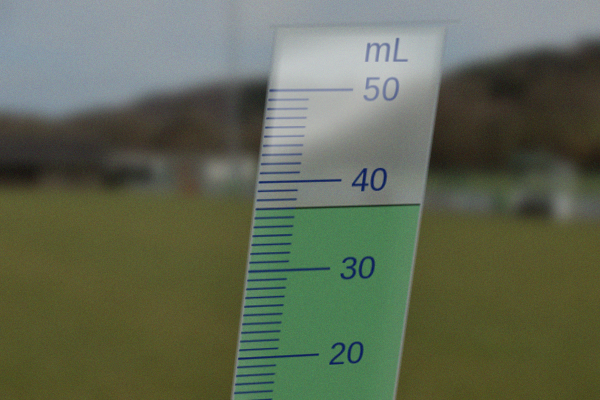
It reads 37
